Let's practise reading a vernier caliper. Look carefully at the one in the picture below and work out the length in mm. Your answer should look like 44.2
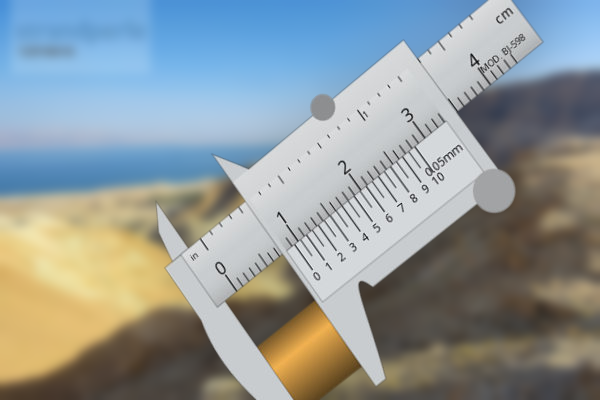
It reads 9.4
